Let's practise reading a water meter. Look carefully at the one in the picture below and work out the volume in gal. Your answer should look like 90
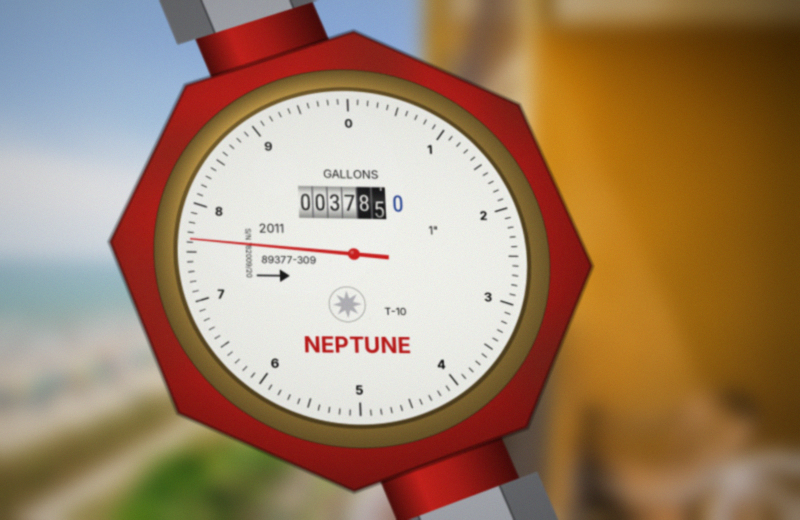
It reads 37847.6
